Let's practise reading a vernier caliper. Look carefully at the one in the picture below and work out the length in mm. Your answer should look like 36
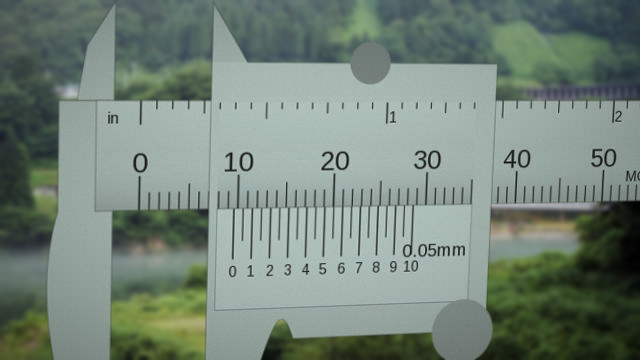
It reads 9.6
